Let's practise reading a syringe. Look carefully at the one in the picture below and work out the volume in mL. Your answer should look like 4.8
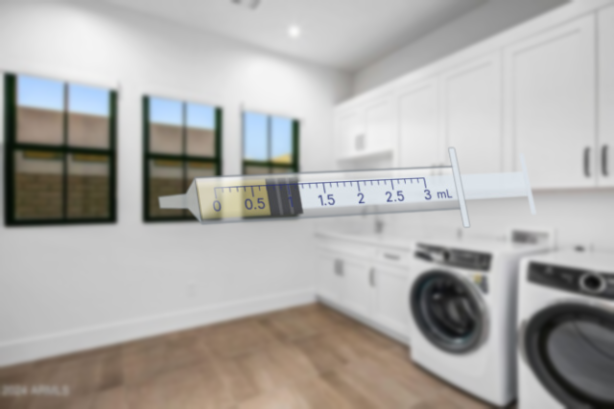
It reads 0.7
